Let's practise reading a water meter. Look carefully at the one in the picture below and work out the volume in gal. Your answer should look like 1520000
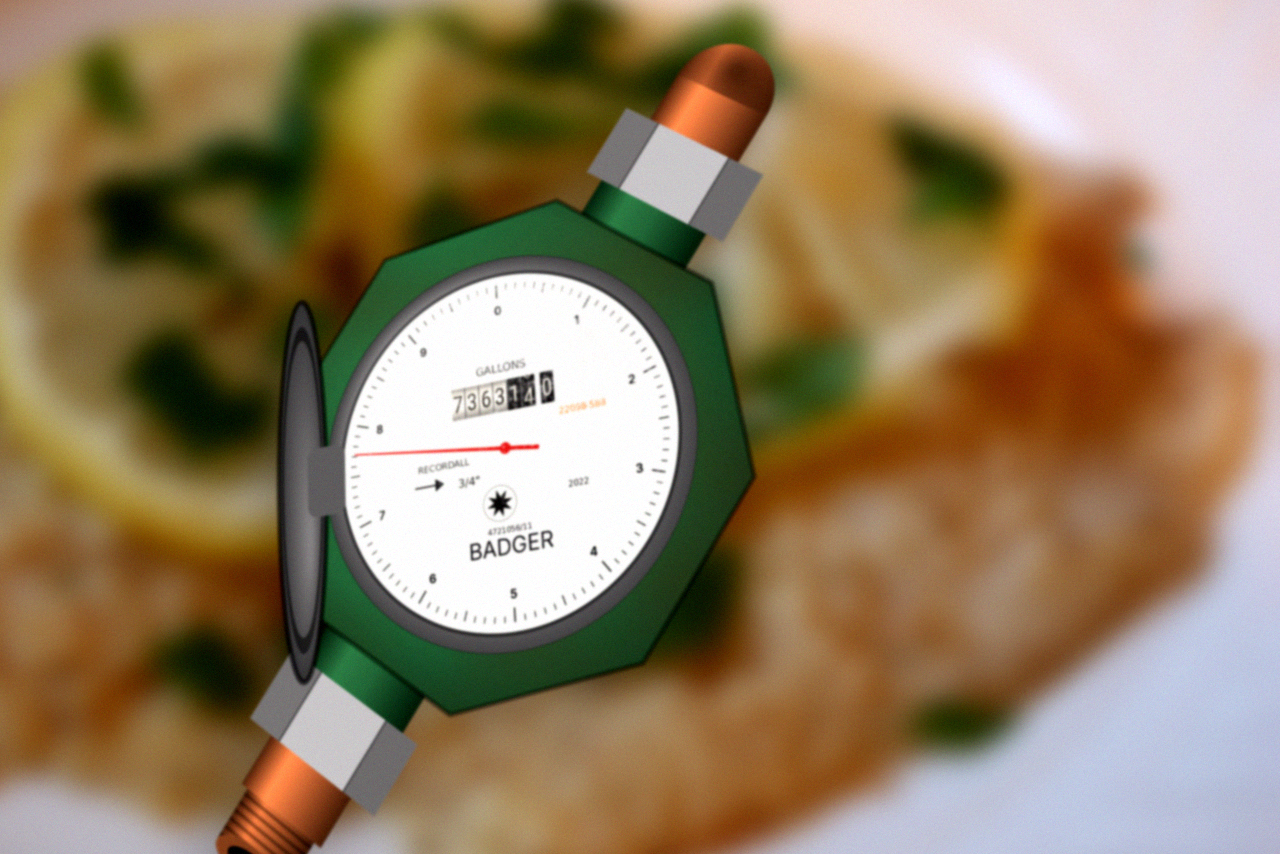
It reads 7363137.7
